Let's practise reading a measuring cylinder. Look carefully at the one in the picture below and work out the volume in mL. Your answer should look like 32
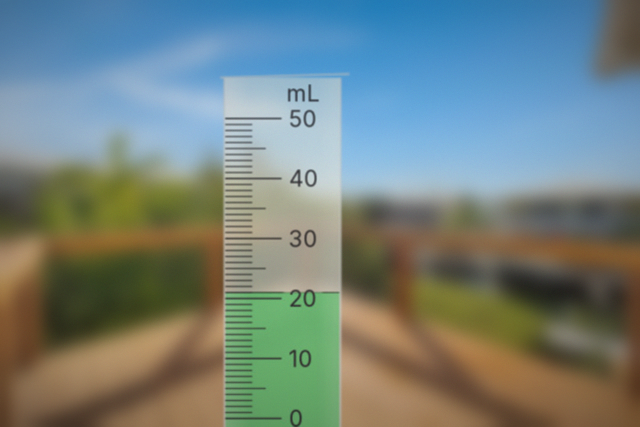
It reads 21
